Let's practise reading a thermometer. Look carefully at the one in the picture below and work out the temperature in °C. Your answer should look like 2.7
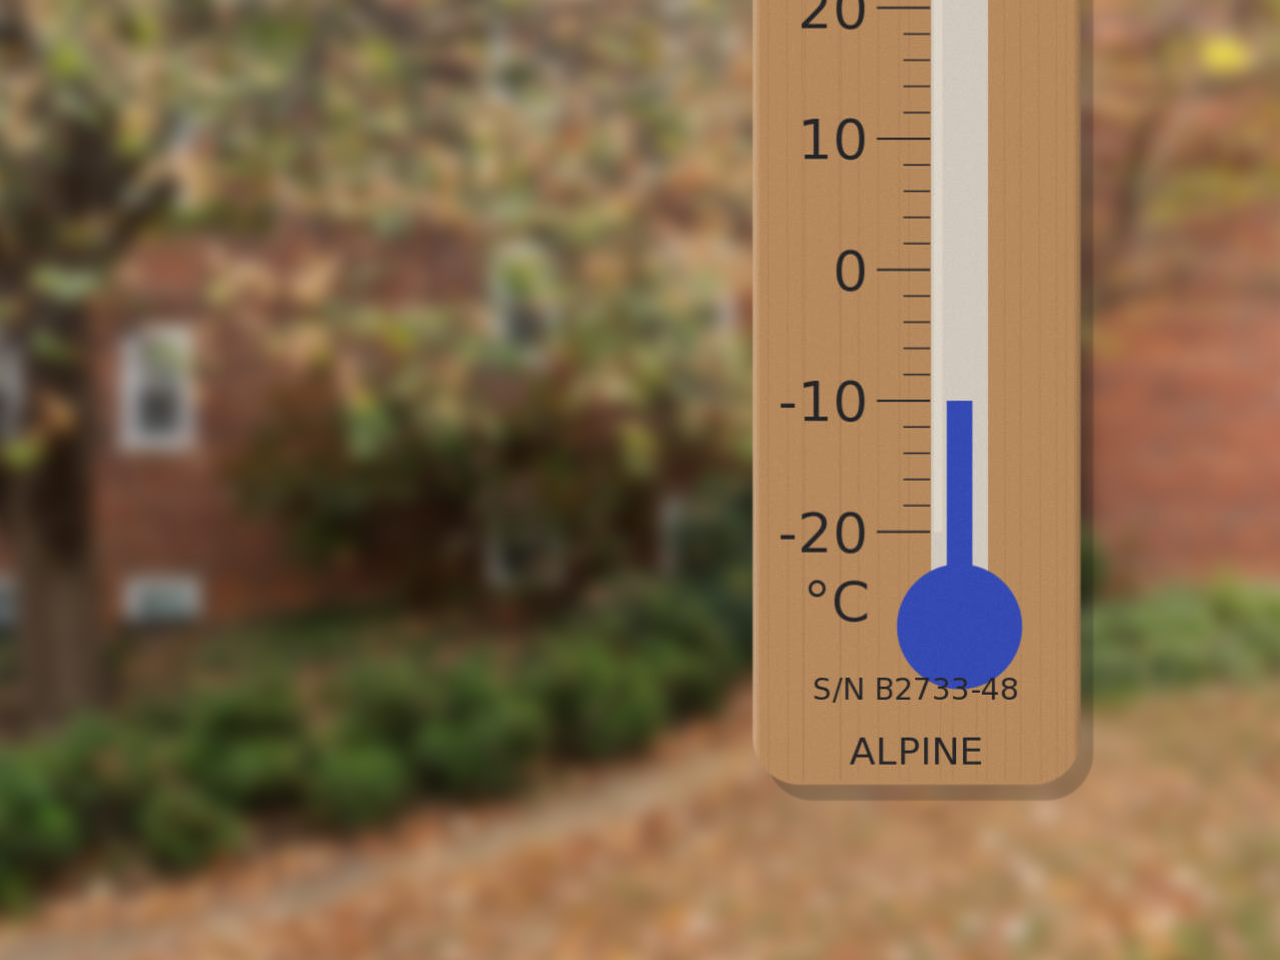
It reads -10
